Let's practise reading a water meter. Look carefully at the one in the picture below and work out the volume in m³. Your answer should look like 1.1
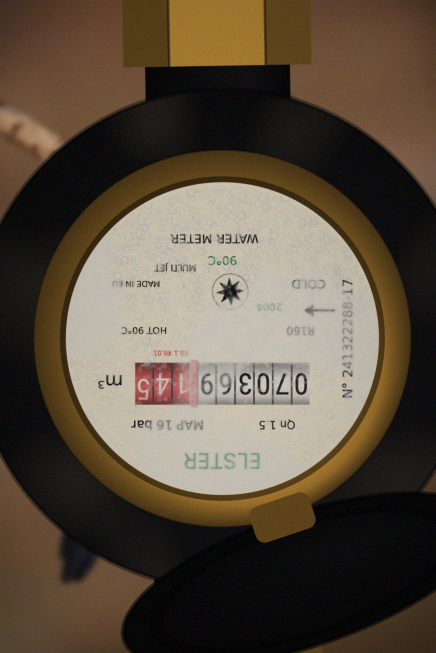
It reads 70369.145
